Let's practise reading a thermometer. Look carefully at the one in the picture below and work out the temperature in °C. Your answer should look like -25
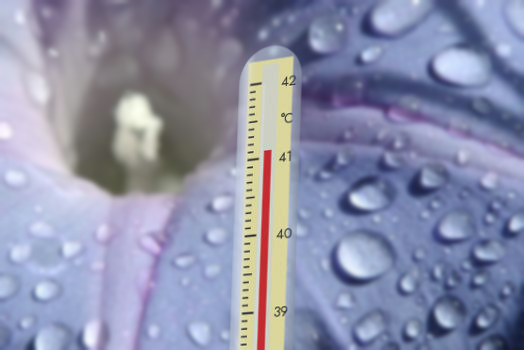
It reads 41.1
